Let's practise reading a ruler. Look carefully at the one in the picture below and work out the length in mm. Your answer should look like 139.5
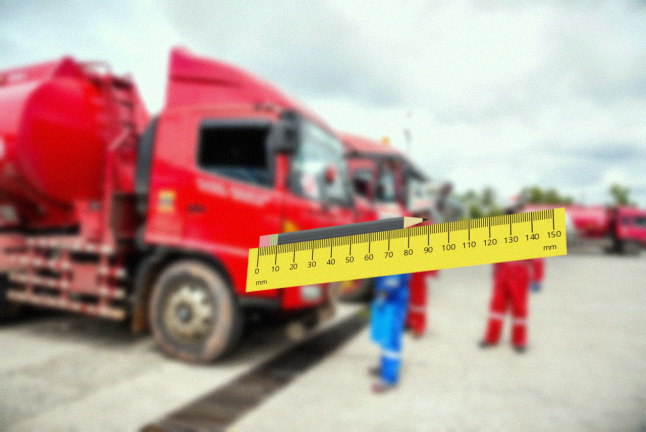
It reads 90
